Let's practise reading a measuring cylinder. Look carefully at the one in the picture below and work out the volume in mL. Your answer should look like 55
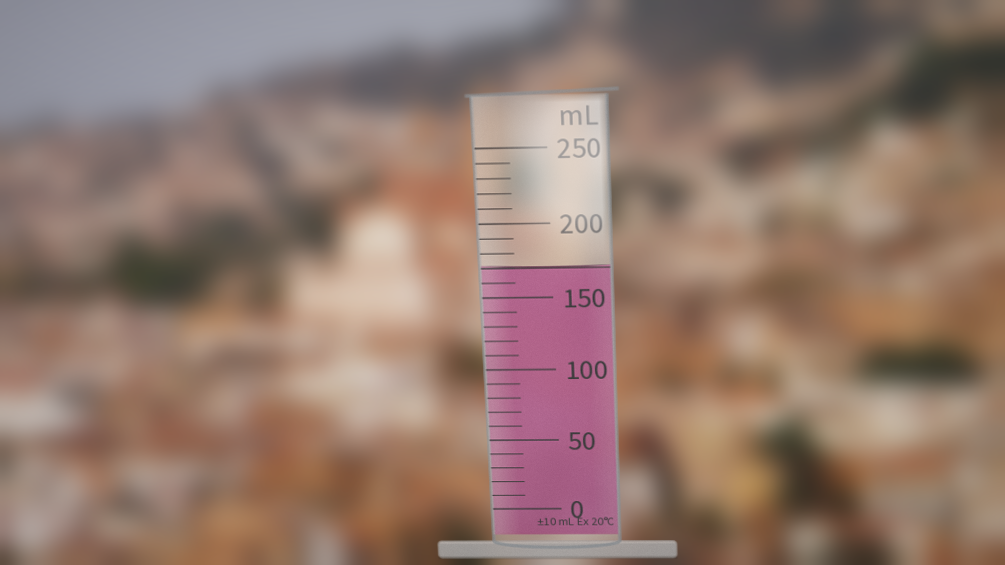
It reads 170
